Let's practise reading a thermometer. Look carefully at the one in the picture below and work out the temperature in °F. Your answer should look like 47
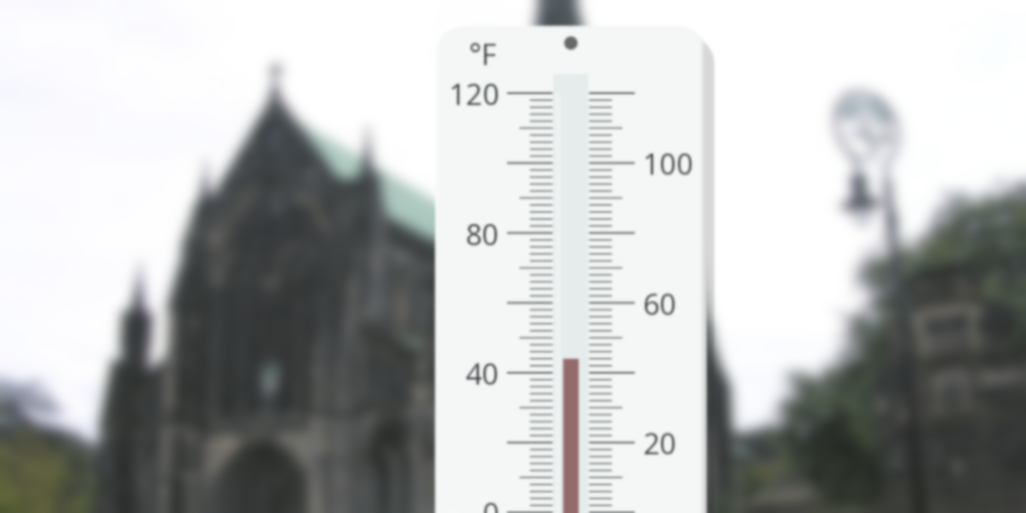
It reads 44
